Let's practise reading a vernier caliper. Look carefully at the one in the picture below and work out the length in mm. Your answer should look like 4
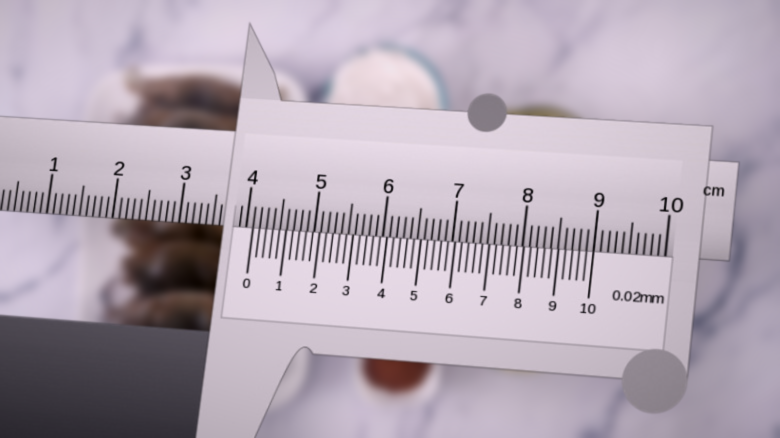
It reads 41.0
